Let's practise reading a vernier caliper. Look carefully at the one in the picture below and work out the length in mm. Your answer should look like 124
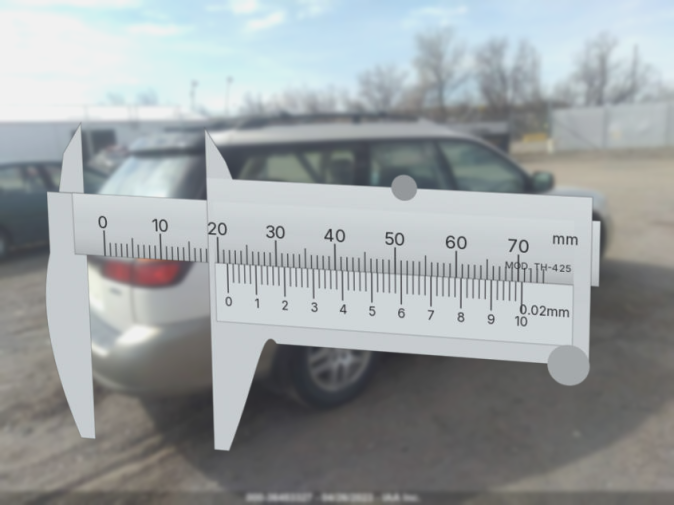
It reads 21.6
